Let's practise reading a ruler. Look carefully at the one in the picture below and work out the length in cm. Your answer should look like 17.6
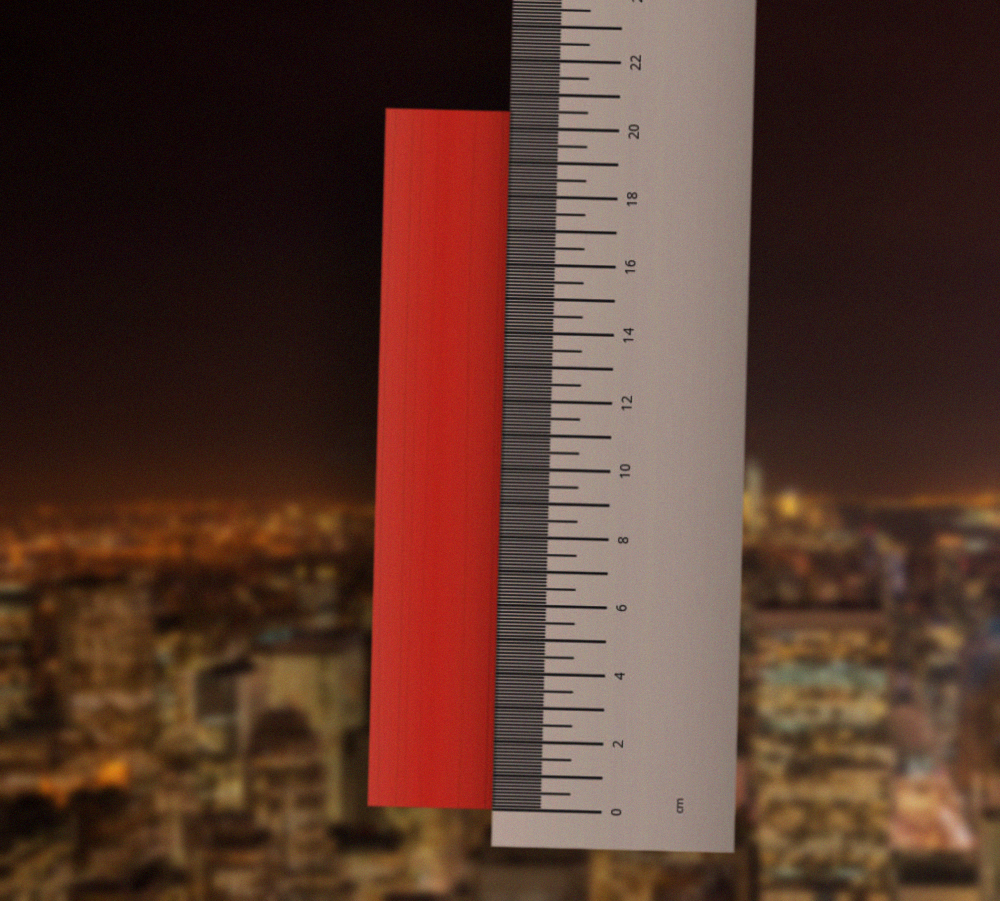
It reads 20.5
